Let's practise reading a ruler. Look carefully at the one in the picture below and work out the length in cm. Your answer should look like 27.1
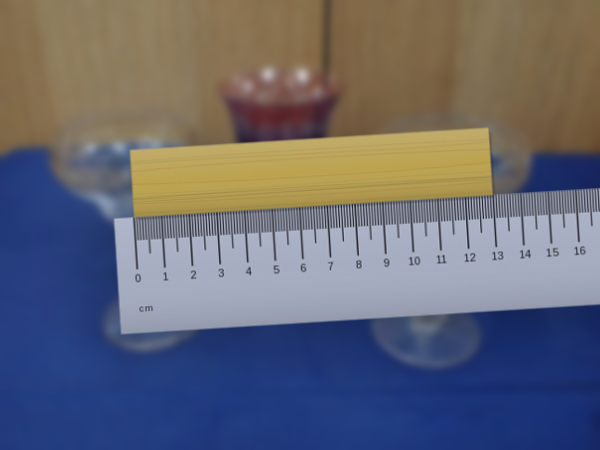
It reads 13
